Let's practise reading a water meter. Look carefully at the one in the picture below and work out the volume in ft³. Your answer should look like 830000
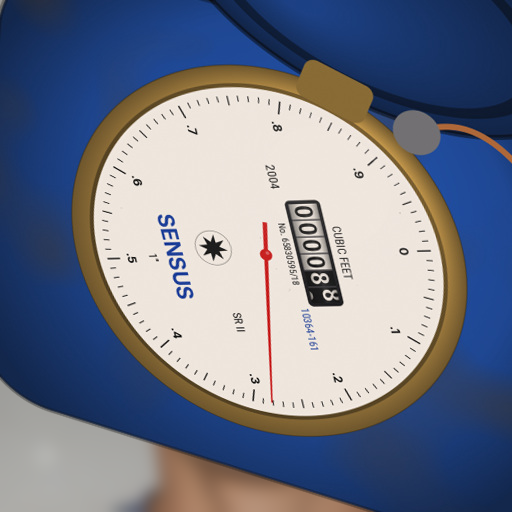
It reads 88.28
